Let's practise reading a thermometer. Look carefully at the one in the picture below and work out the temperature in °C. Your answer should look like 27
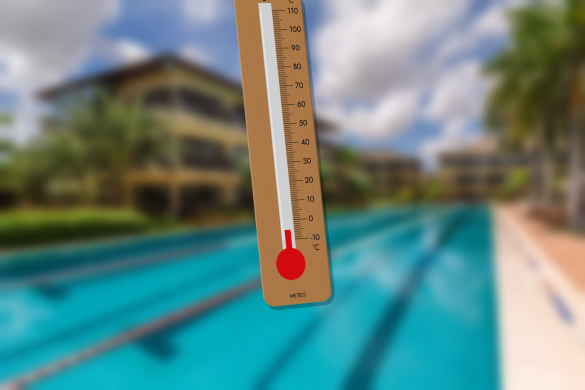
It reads -5
